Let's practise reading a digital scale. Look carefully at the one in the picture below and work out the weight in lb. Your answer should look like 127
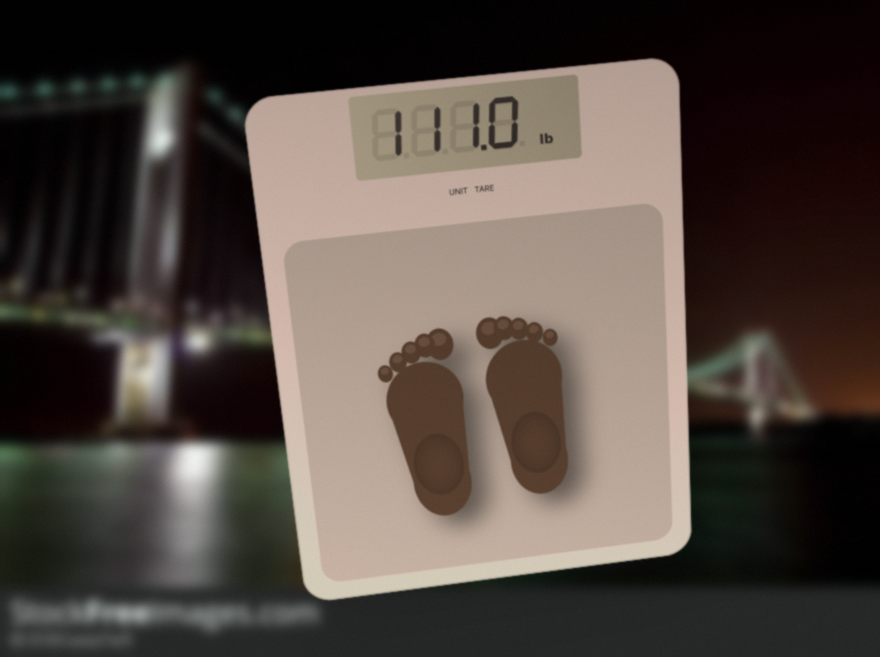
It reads 111.0
